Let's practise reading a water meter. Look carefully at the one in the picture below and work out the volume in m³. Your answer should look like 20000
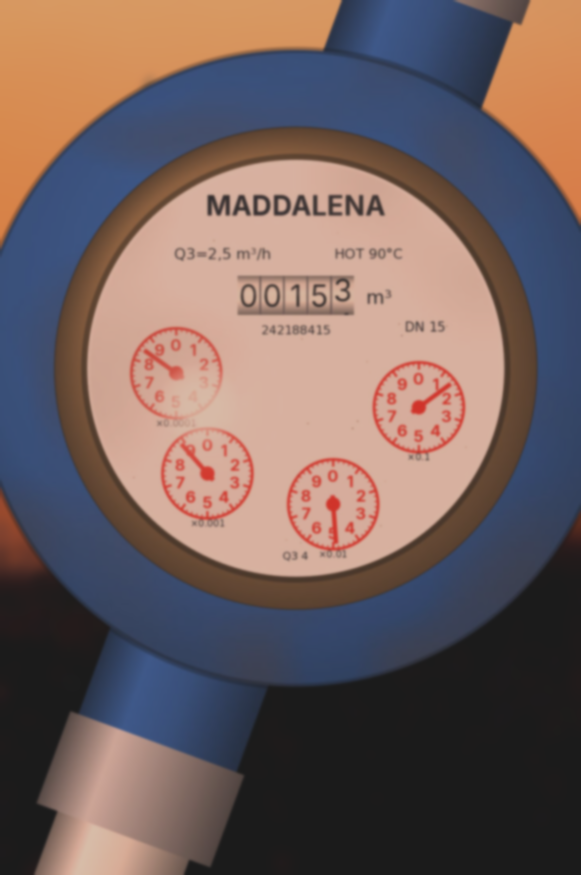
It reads 153.1488
